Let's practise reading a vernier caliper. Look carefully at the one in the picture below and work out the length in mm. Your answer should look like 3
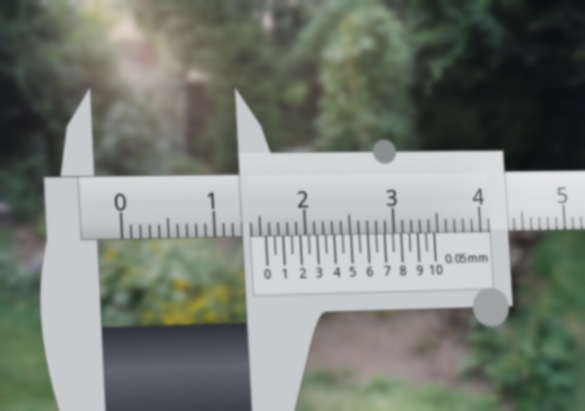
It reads 15.6
